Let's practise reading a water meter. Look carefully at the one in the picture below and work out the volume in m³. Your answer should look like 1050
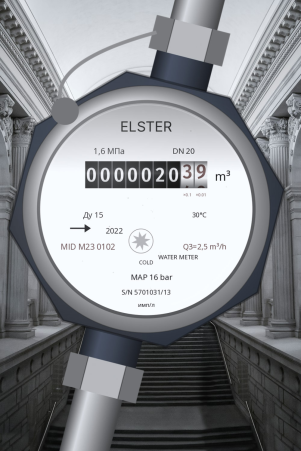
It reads 20.39
